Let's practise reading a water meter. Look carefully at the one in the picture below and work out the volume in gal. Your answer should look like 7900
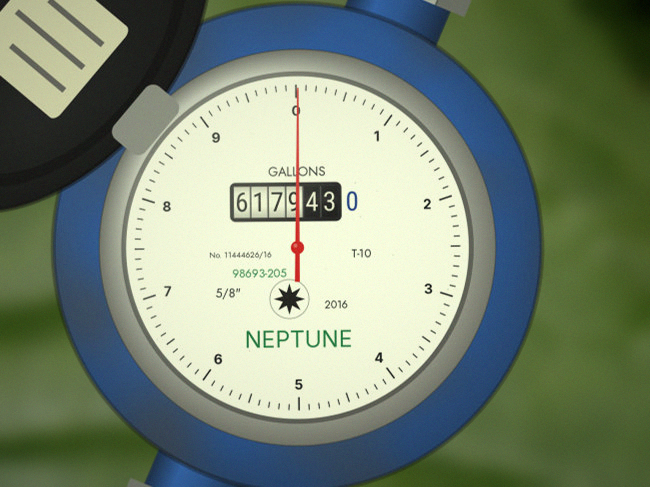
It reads 6179430.0
